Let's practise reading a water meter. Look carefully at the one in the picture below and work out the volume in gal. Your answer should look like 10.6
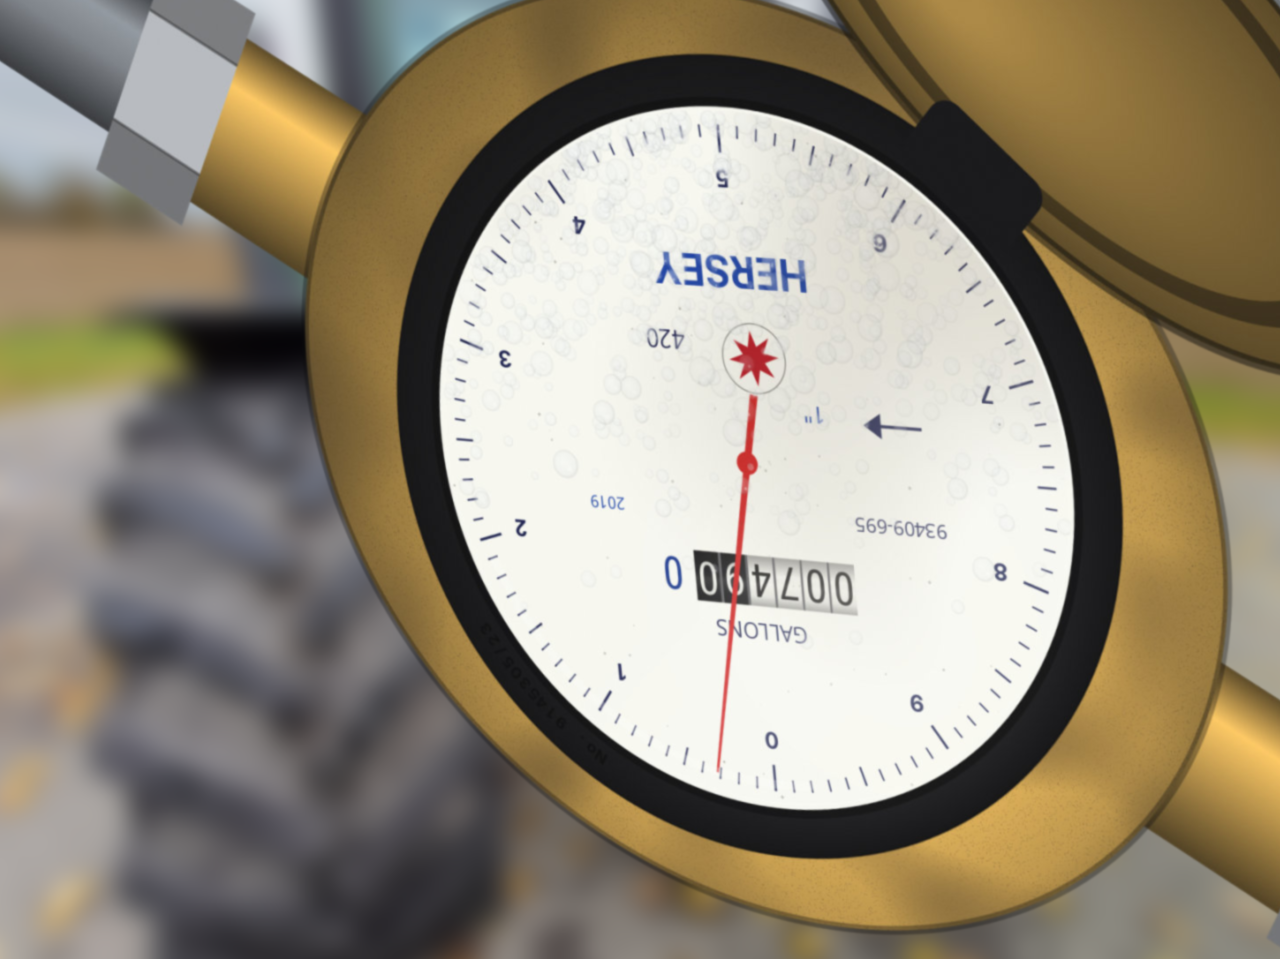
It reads 74900.3
